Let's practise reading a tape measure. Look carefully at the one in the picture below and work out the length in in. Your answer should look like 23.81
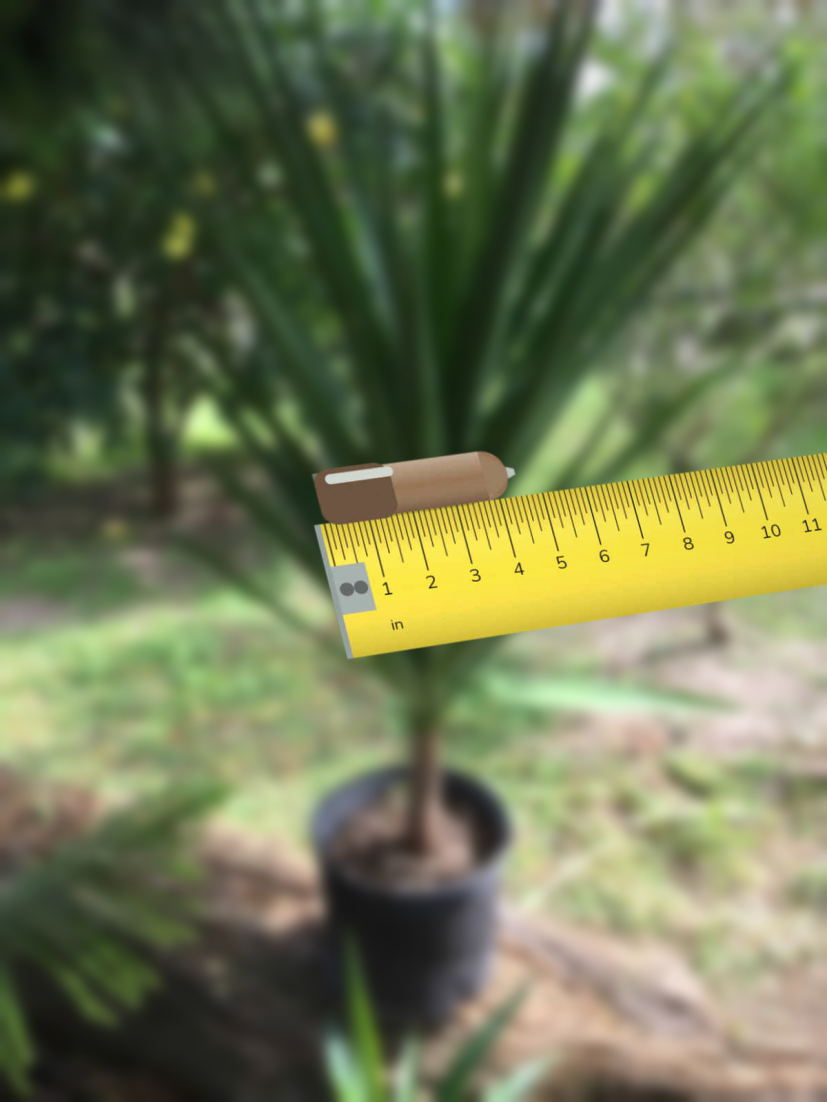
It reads 4.5
